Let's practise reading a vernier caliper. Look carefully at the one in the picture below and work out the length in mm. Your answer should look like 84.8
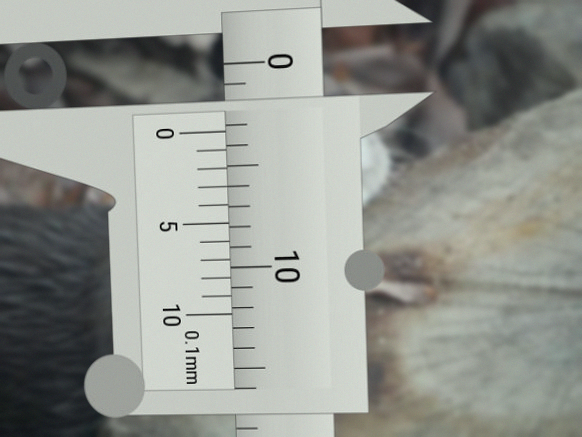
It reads 3.3
